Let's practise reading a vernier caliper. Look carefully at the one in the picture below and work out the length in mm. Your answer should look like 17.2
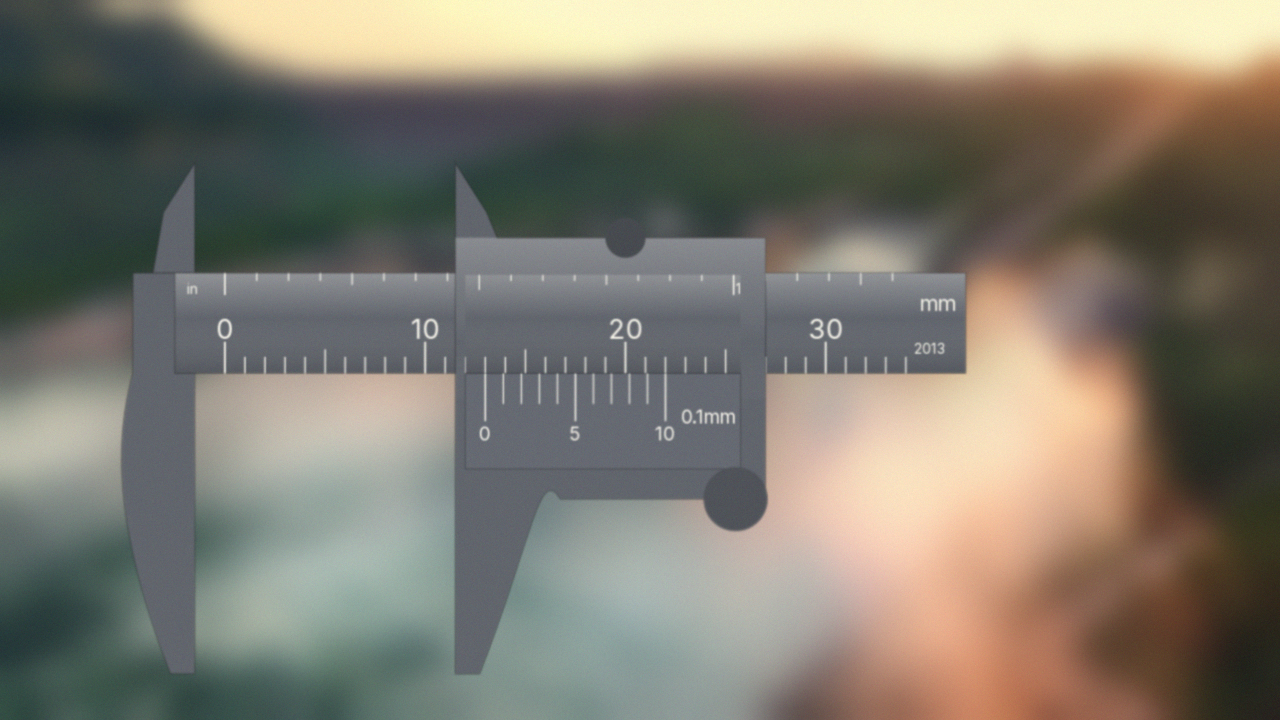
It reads 13.0
